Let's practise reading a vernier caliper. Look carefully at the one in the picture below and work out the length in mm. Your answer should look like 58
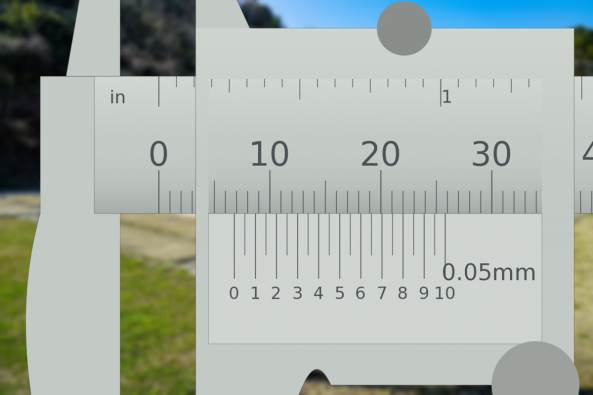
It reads 6.8
